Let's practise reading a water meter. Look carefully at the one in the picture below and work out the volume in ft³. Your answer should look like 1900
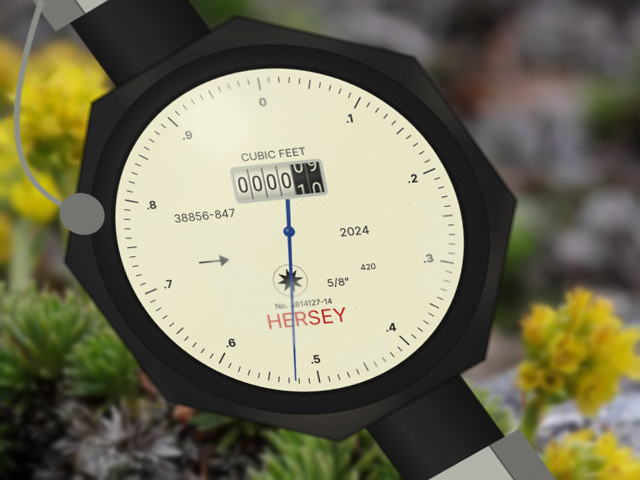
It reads 9.52
